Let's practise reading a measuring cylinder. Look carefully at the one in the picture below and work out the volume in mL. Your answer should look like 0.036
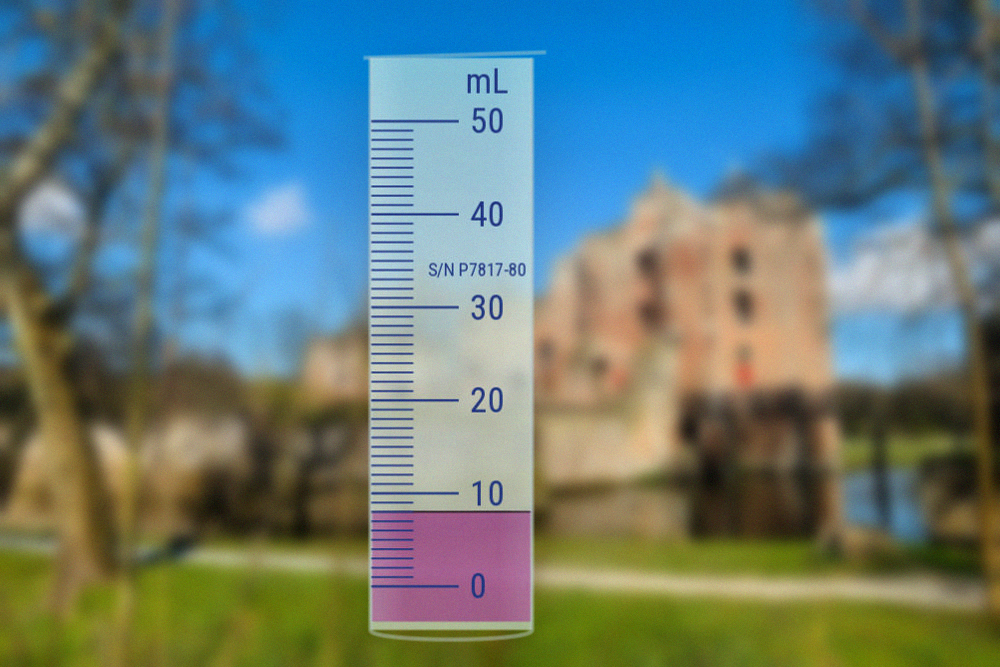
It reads 8
